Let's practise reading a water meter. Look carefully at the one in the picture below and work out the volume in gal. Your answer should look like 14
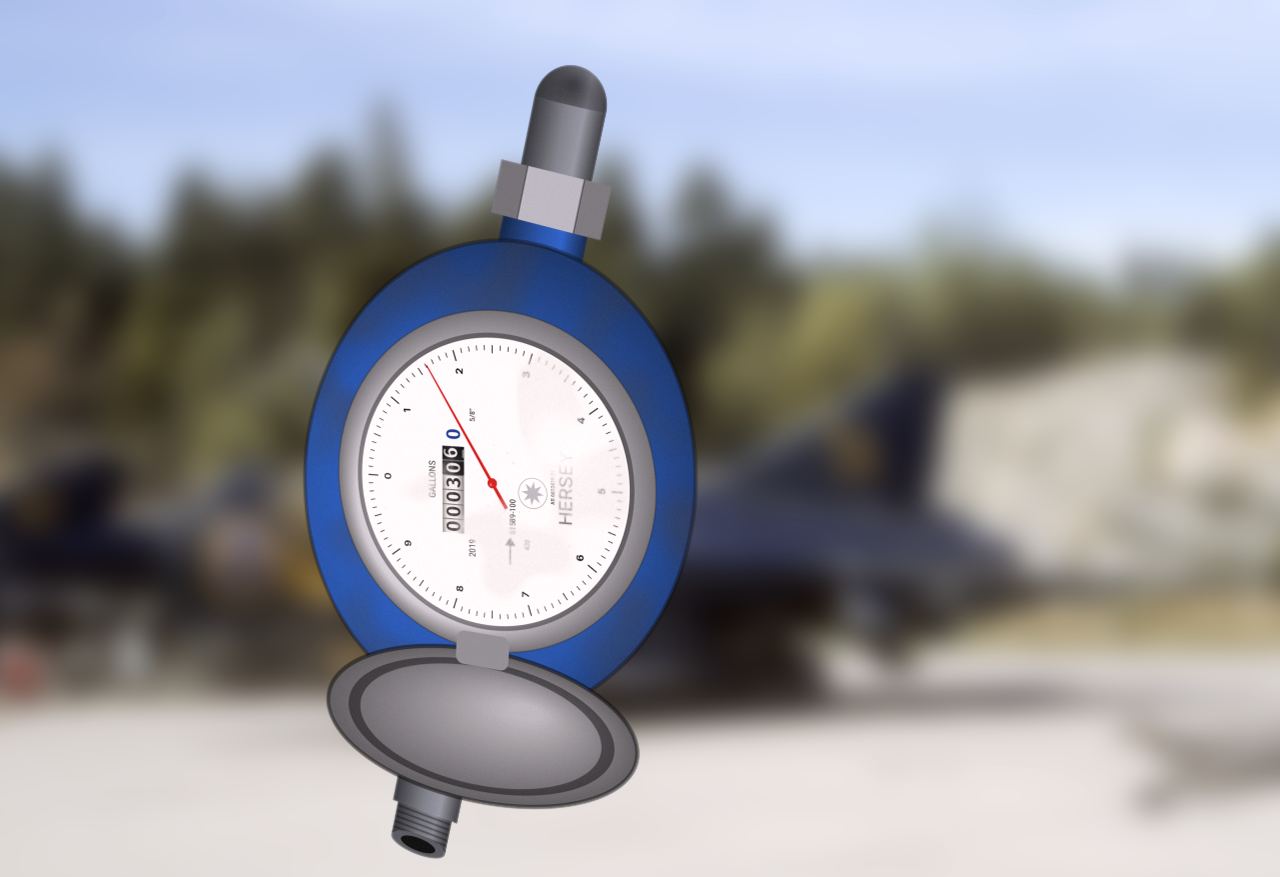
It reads 3061.6
